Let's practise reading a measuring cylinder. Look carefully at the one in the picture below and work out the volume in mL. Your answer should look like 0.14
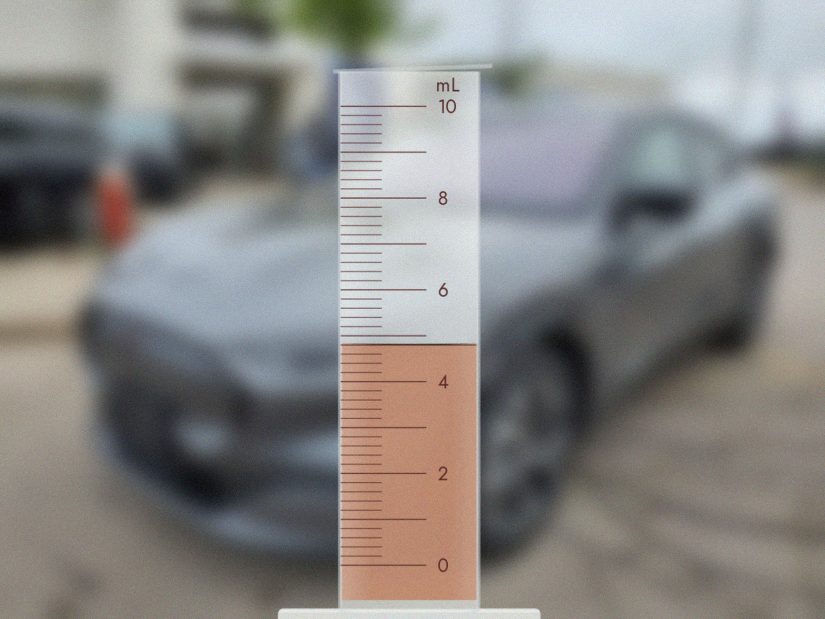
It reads 4.8
